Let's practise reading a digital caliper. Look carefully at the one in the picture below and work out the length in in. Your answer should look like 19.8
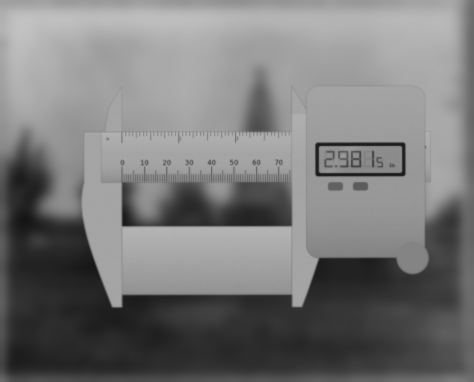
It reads 2.9815
